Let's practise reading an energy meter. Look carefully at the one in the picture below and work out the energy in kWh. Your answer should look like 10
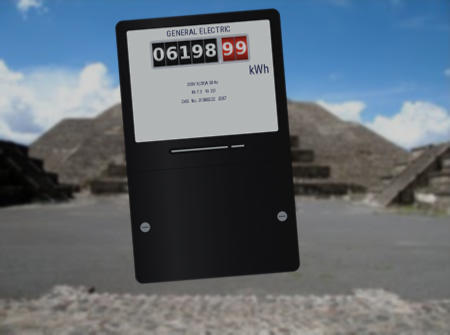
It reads 6198.99
